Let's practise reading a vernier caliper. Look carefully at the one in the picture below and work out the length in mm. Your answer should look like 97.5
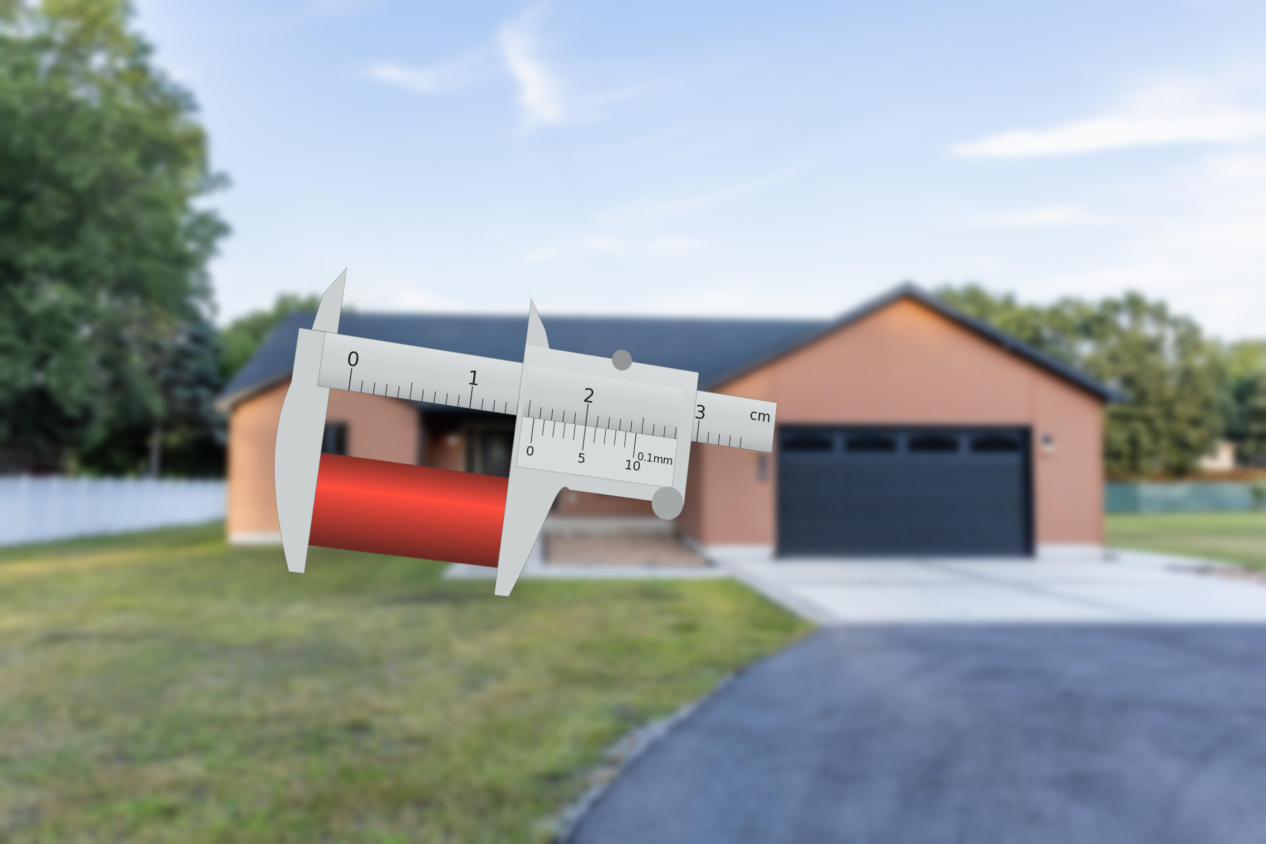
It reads 15.5
